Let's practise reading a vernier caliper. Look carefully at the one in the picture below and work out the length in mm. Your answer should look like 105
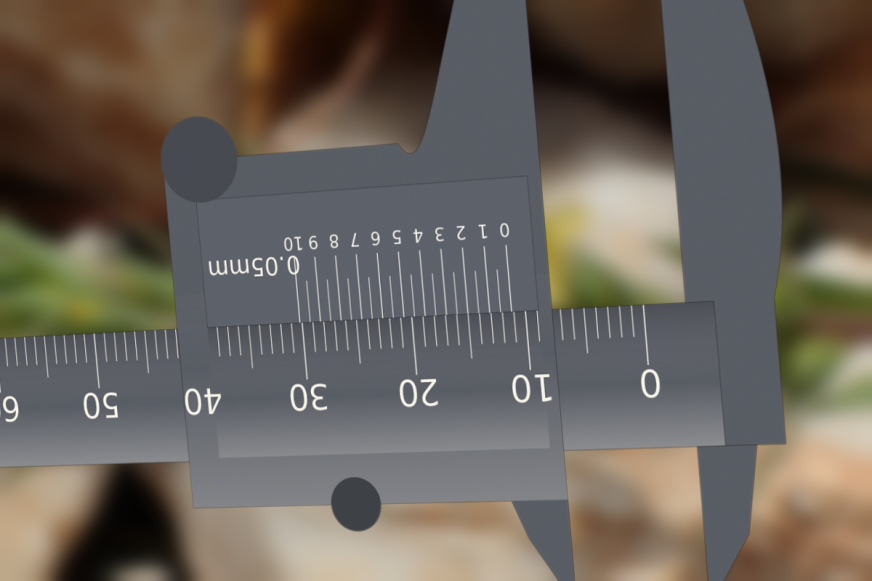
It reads 11.2
